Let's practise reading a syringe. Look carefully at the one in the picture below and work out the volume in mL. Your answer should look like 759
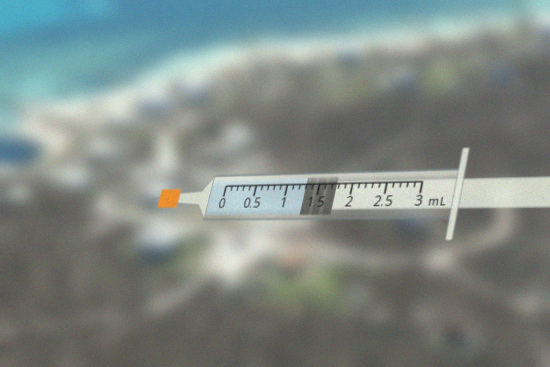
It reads 1.3
